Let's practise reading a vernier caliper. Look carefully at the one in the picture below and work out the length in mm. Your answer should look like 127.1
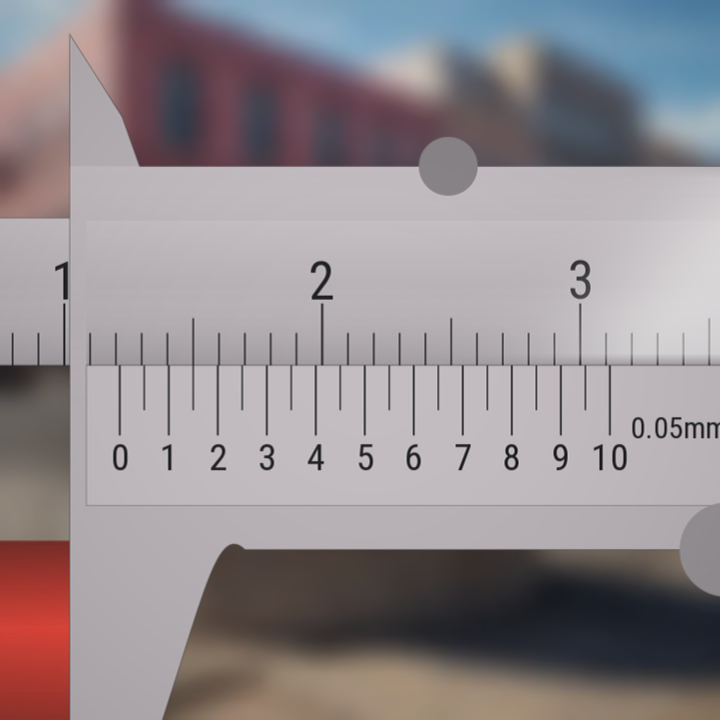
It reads 12.15
